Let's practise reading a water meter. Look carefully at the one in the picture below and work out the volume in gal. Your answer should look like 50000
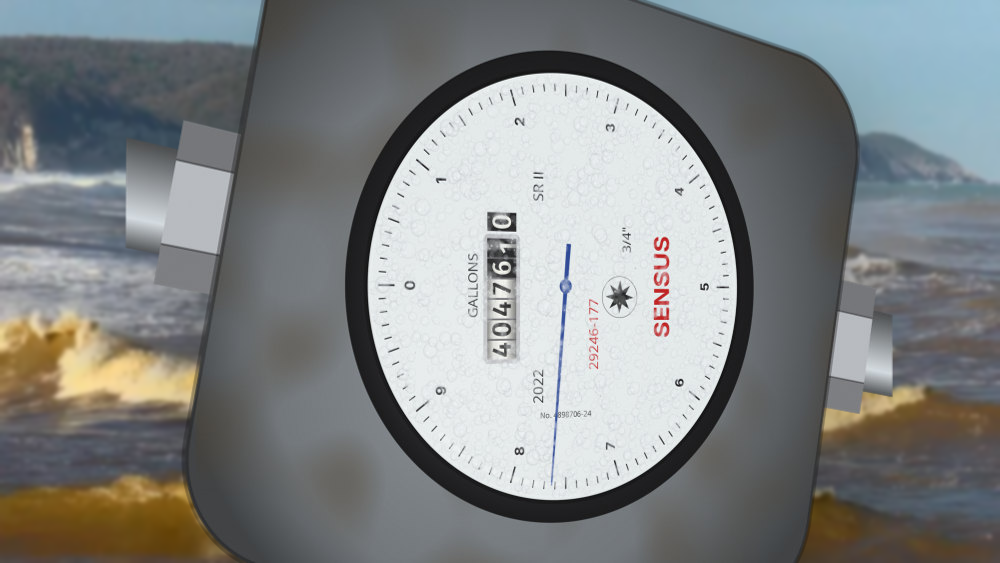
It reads 4047607.6
